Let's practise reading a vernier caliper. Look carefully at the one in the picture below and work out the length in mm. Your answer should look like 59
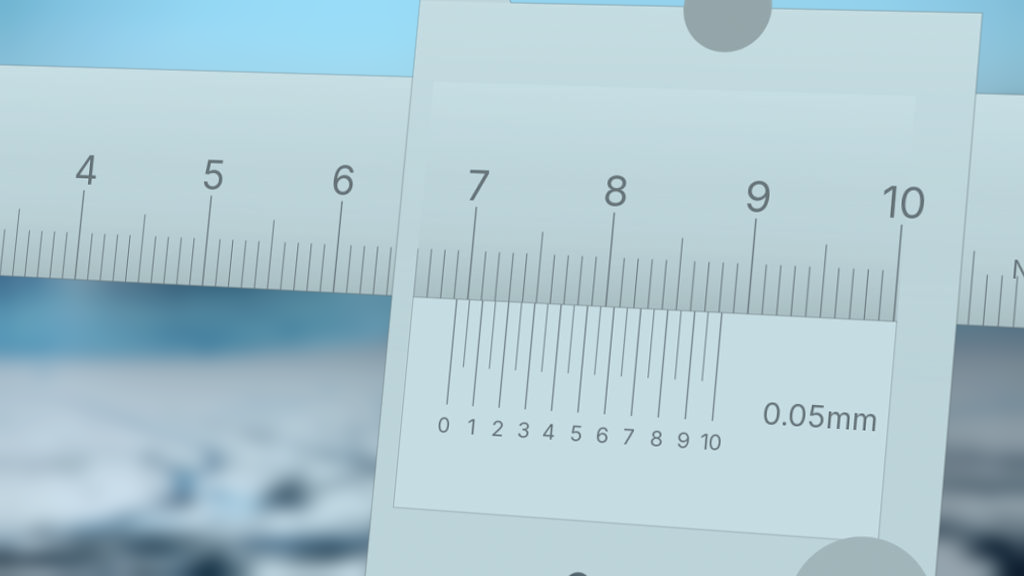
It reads 69.2
